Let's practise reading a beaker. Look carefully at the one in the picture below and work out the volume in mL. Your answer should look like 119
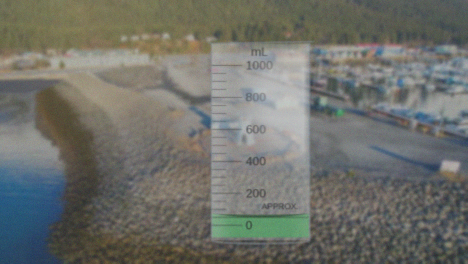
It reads 50
